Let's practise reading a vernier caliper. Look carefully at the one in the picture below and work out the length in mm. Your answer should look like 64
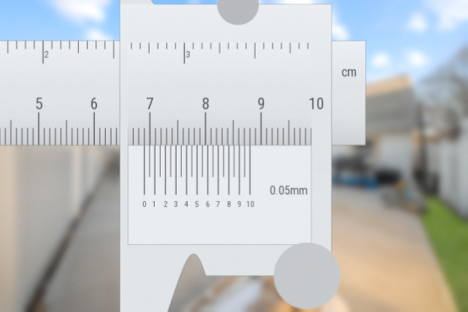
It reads 69.0
